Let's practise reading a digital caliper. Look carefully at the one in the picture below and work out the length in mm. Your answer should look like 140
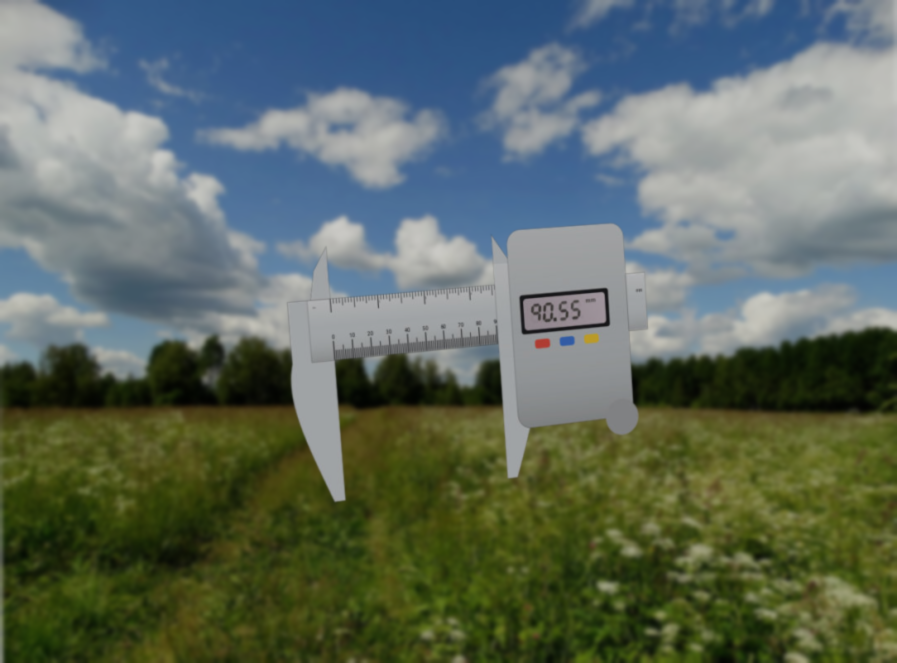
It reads 90.55
